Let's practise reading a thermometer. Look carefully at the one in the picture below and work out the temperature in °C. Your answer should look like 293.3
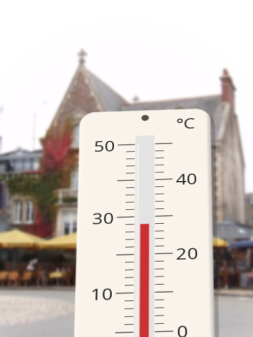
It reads 28
